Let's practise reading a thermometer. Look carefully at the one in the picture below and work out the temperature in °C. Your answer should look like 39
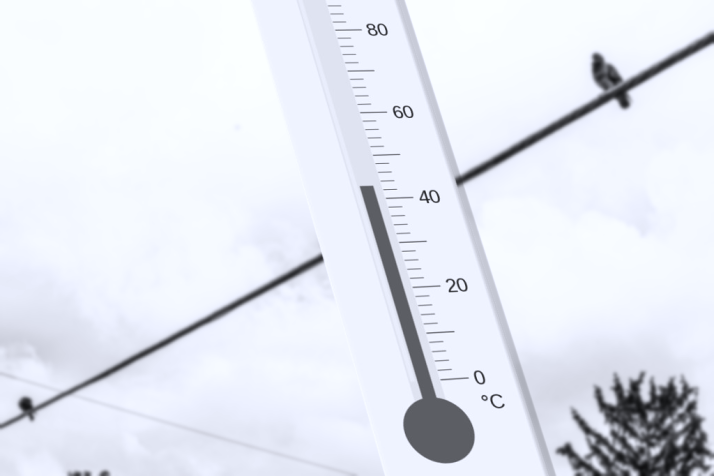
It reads 43
